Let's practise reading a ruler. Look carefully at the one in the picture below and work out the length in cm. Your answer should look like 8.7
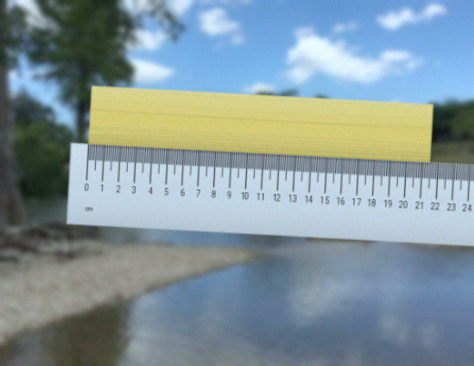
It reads 21.5
